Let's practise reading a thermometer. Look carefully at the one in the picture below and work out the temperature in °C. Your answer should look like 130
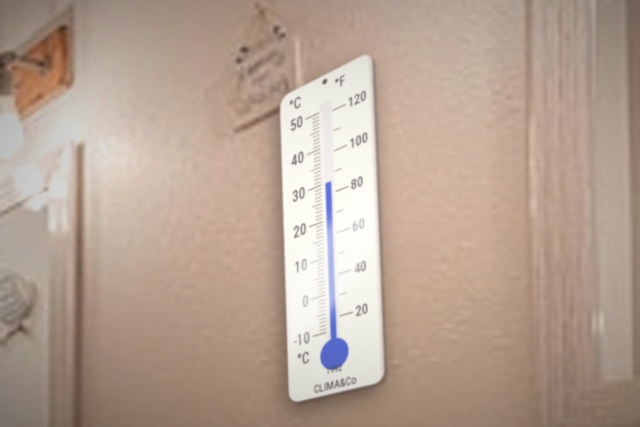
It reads 30
